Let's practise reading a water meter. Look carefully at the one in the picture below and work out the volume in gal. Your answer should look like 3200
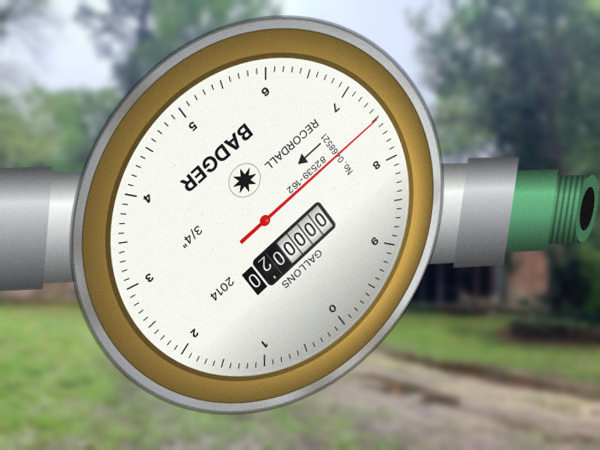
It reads 17.5
